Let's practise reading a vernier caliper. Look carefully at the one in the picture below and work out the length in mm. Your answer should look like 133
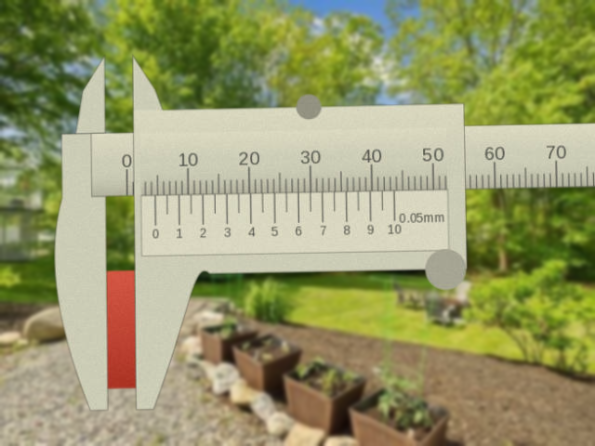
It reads 4.6
